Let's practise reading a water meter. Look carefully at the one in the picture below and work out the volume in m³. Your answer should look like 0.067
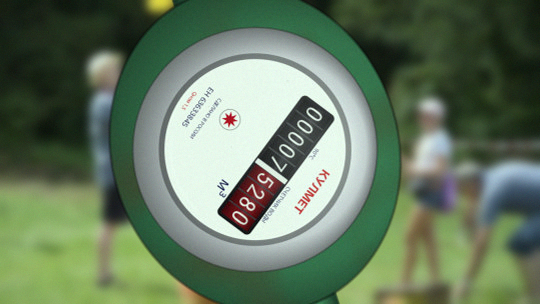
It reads 7.5280
